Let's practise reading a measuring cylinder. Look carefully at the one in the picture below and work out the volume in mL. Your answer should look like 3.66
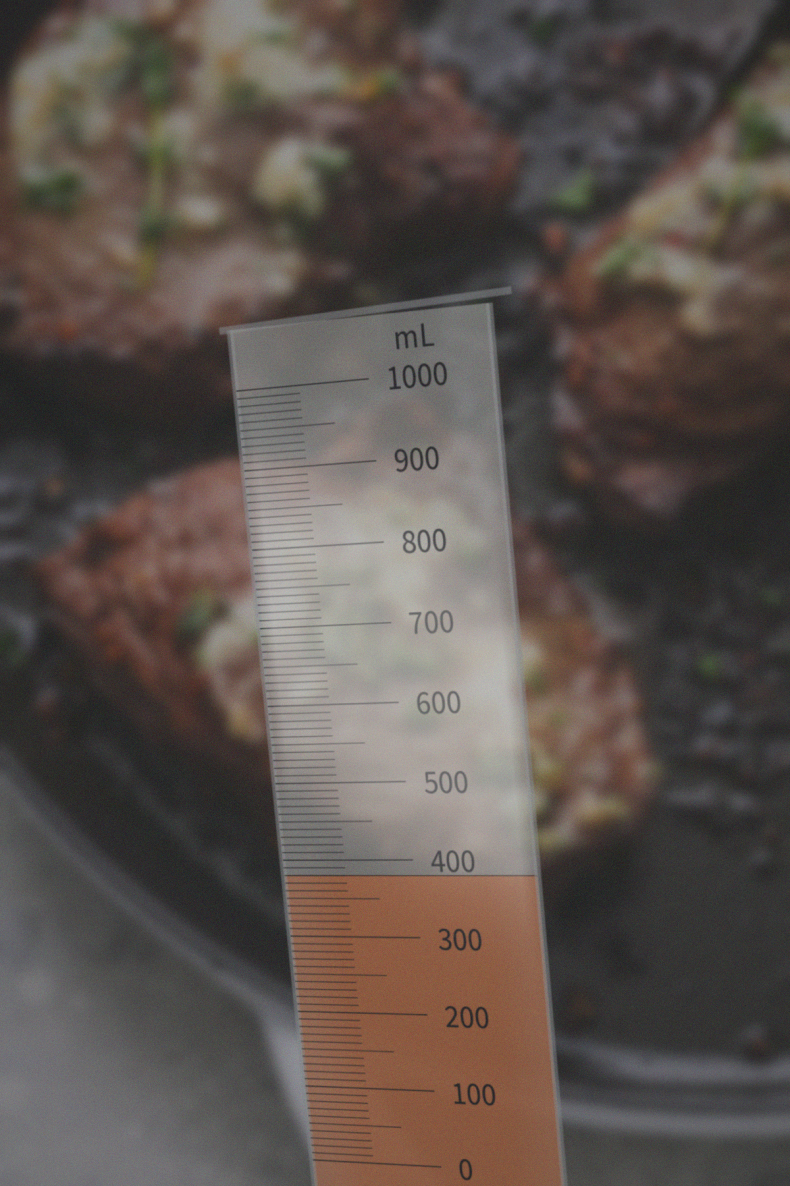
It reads 380
